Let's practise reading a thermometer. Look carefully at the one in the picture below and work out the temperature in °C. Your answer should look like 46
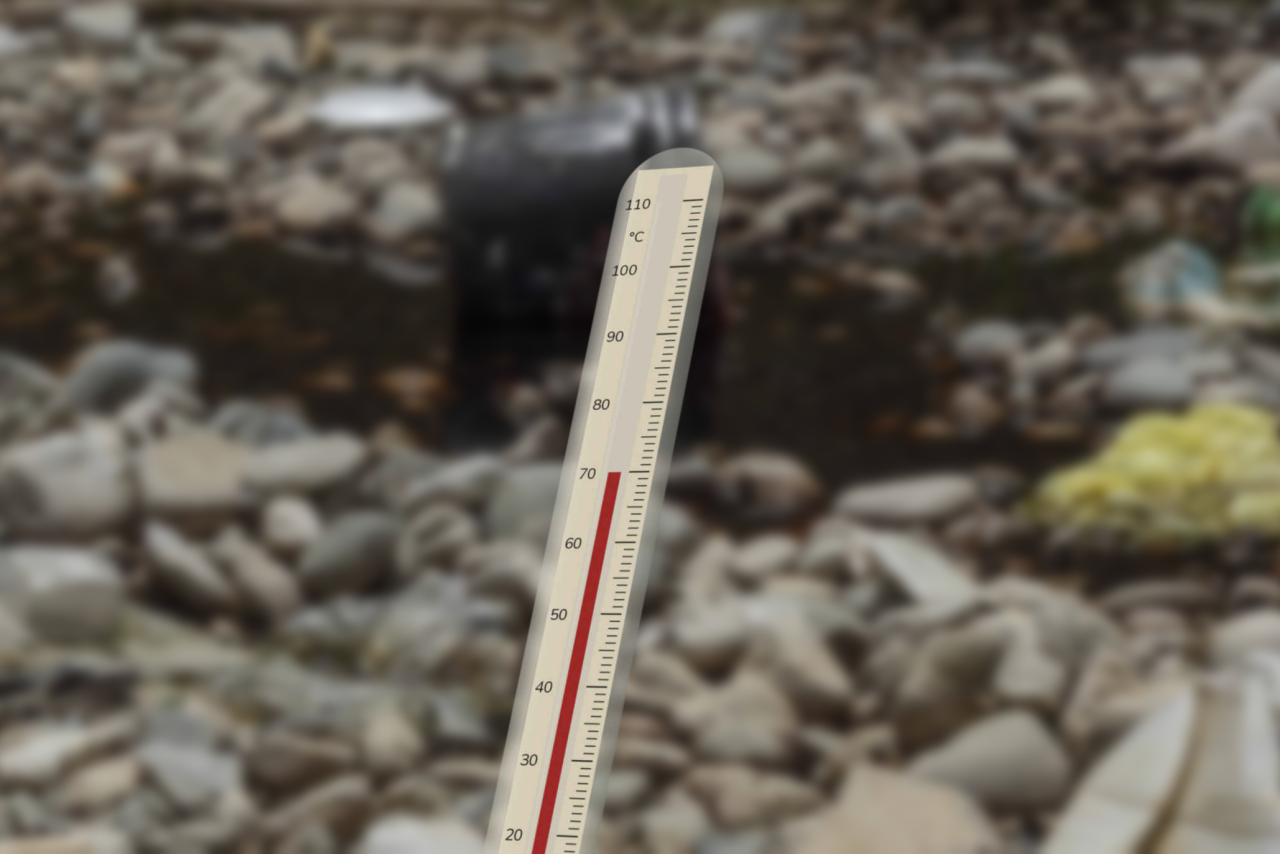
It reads 70
